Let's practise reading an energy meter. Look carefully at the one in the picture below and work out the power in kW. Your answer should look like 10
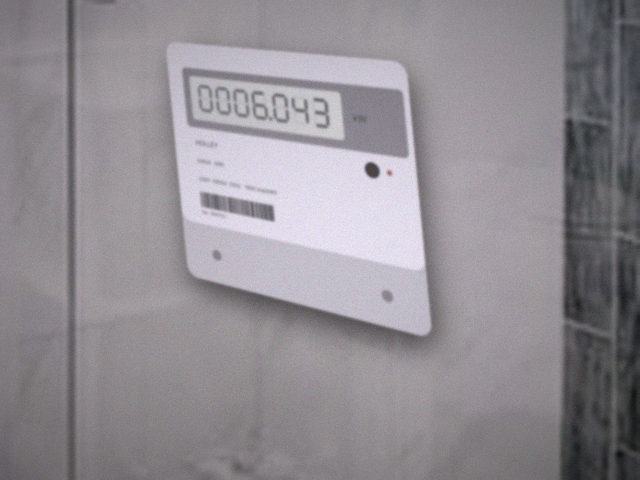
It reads 6.043
